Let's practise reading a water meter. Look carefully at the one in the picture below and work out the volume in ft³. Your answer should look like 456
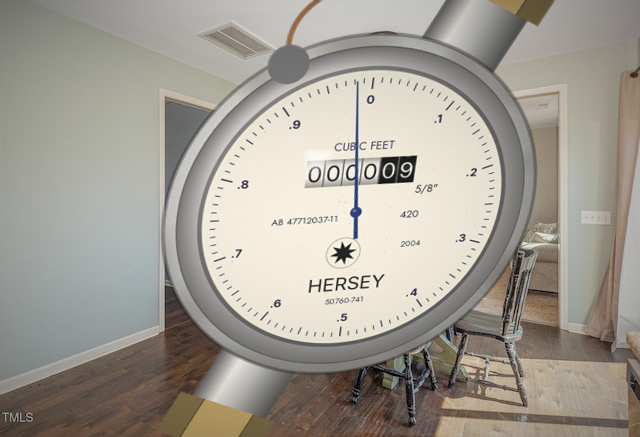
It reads 8.98
